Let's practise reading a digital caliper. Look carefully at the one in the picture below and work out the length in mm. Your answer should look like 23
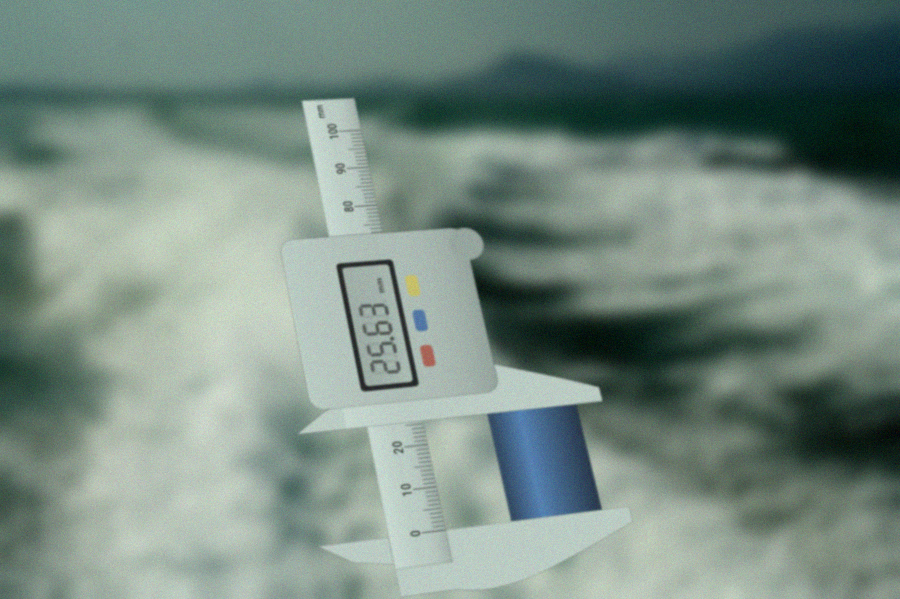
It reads 25.63
